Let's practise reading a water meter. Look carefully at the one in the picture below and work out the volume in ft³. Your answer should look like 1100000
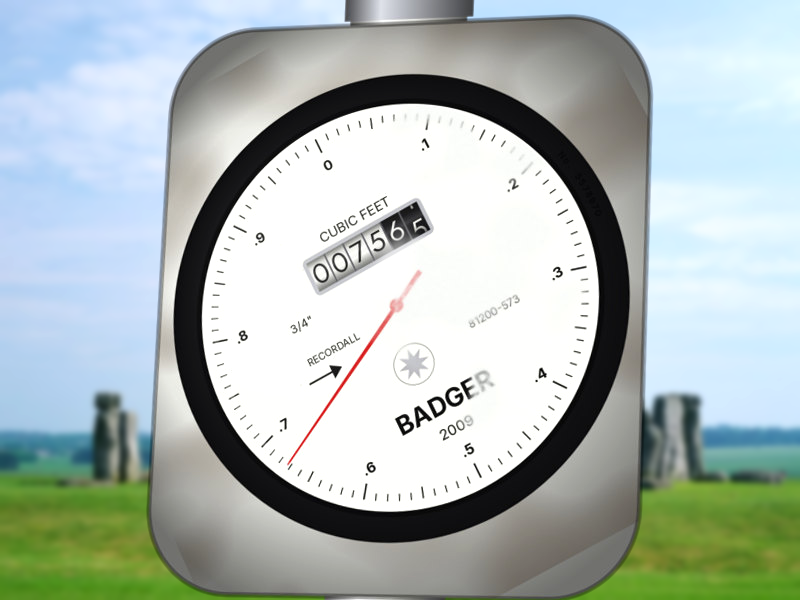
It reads 7564.67
